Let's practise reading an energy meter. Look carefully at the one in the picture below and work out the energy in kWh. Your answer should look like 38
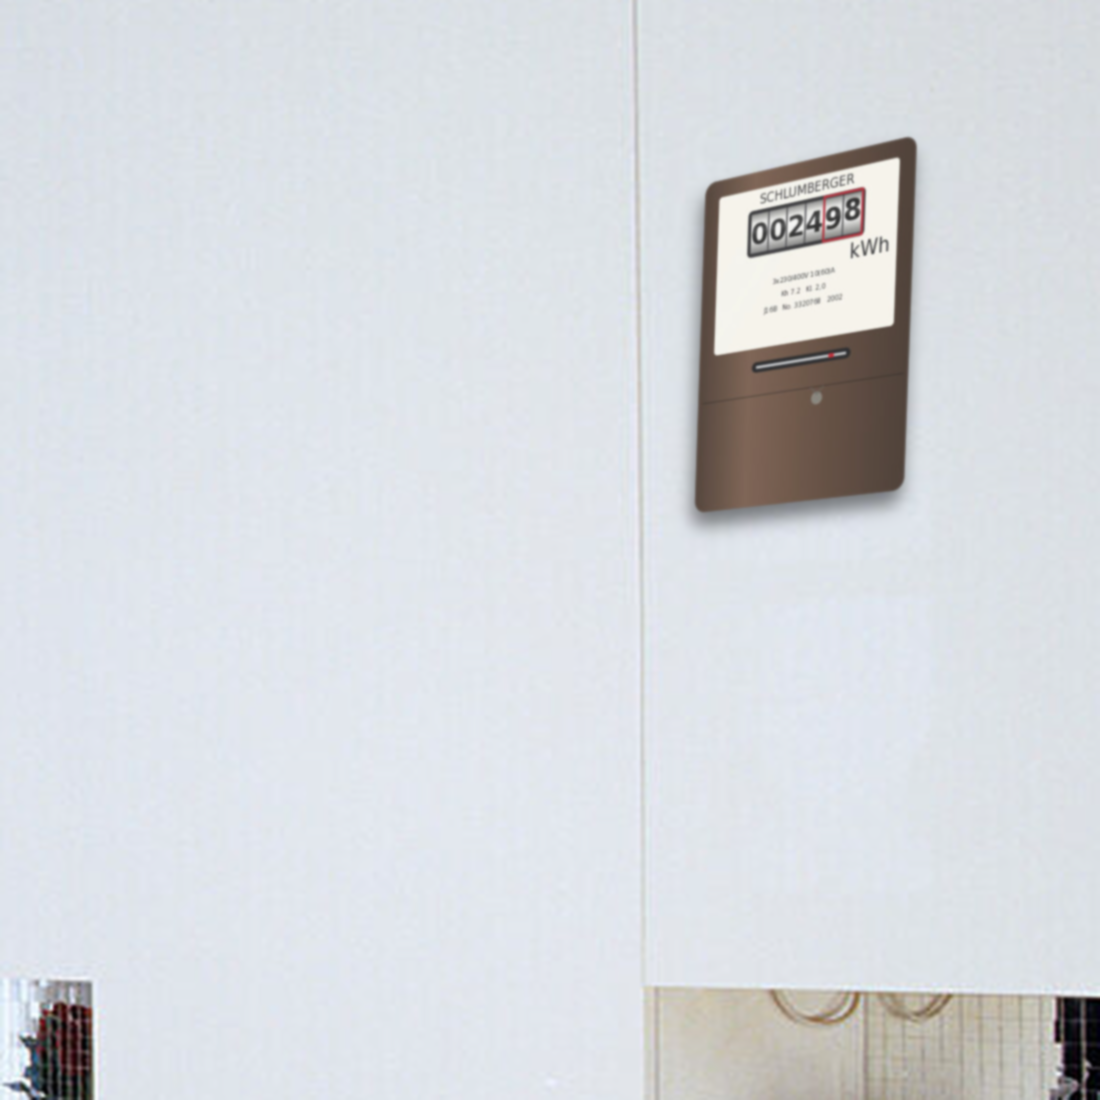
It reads 24.98
